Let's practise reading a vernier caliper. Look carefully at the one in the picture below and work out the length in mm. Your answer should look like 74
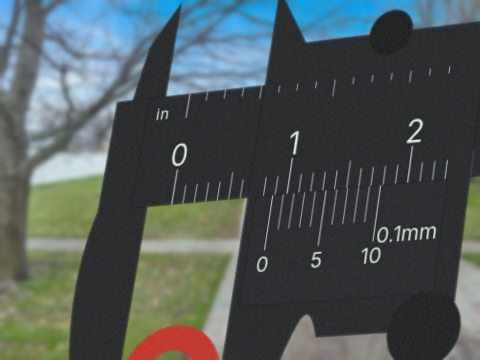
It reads 8.8
